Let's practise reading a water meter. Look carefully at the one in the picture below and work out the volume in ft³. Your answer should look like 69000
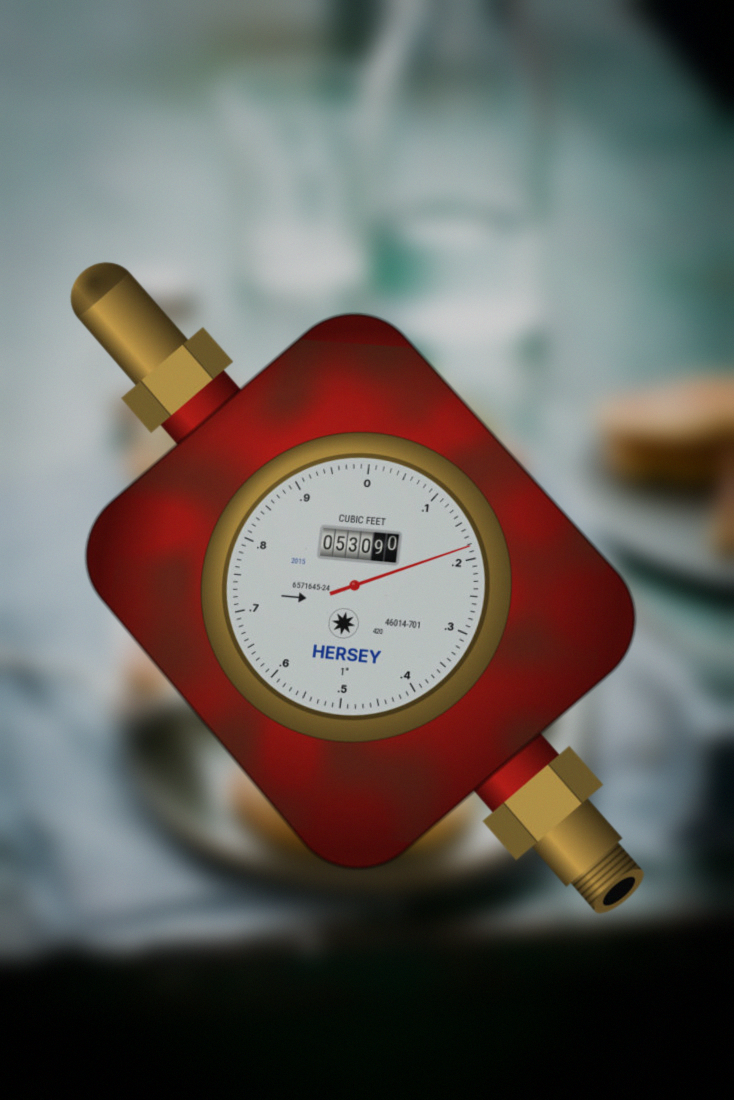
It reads 53090.18
